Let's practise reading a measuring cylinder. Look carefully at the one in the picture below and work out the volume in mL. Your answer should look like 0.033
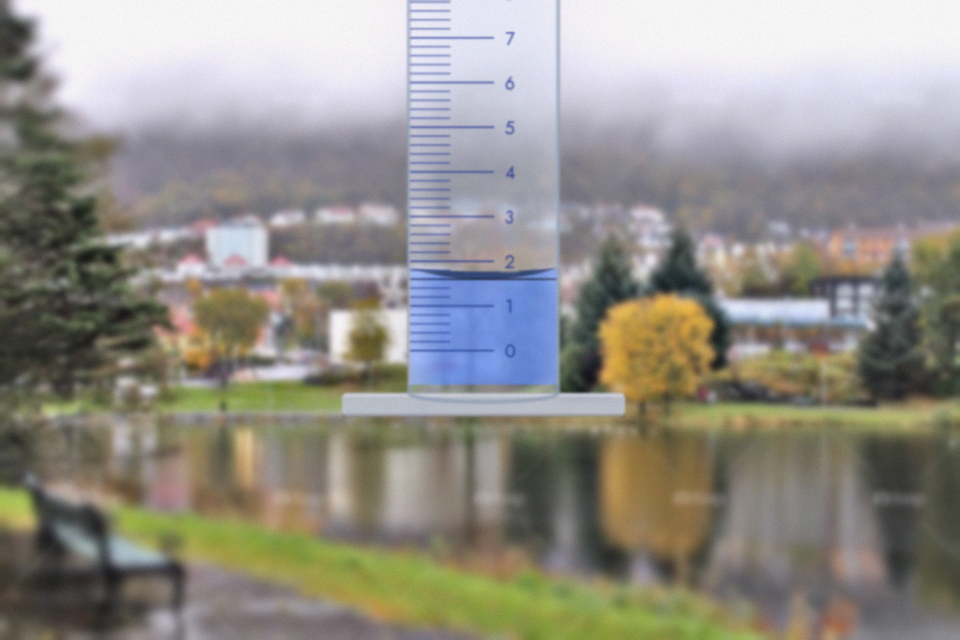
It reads 1.6
